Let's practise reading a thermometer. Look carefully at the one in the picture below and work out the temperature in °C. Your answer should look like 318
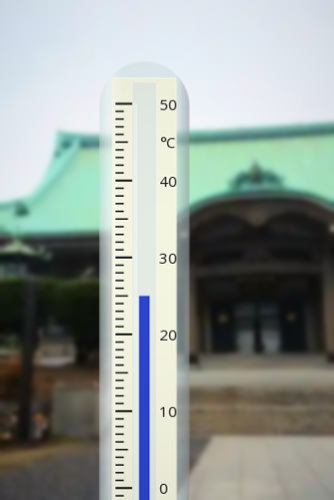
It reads 25
